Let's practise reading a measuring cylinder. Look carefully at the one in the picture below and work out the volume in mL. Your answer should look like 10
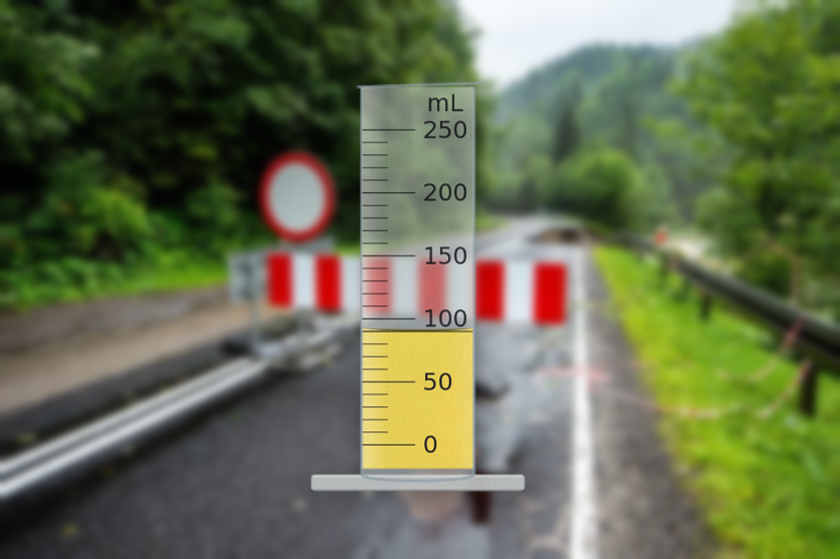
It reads 90
